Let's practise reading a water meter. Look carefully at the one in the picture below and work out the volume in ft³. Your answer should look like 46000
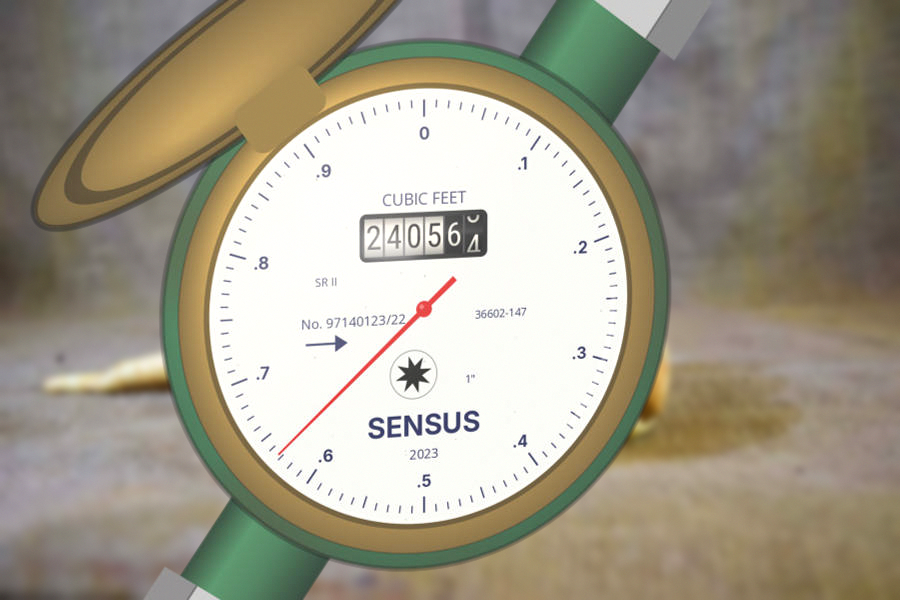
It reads 240563.63
